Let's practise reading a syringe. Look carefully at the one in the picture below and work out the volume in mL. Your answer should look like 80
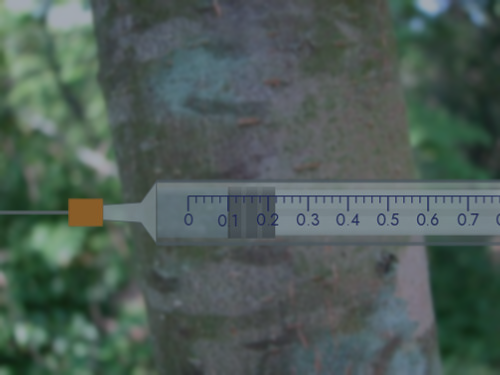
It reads 0.1
